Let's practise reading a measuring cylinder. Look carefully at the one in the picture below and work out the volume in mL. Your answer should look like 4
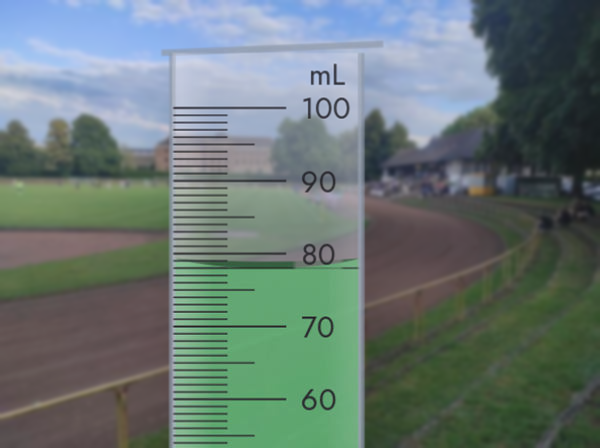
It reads 78
